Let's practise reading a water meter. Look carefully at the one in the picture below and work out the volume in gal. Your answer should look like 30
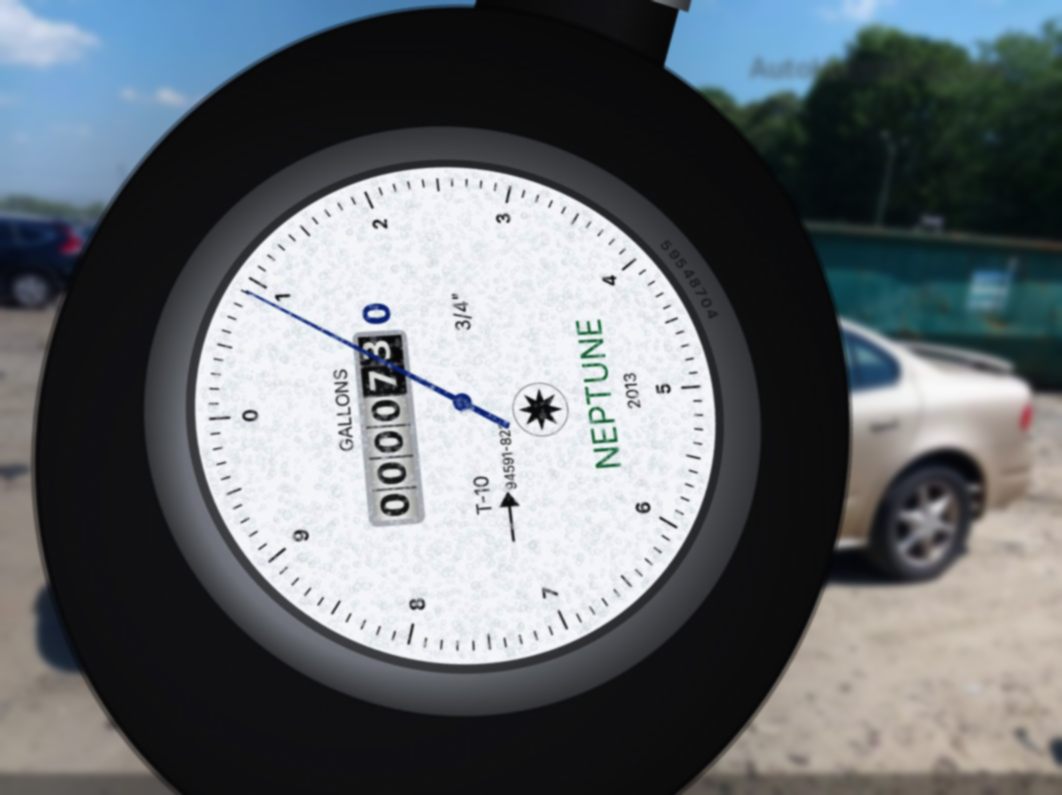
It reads 730.9
